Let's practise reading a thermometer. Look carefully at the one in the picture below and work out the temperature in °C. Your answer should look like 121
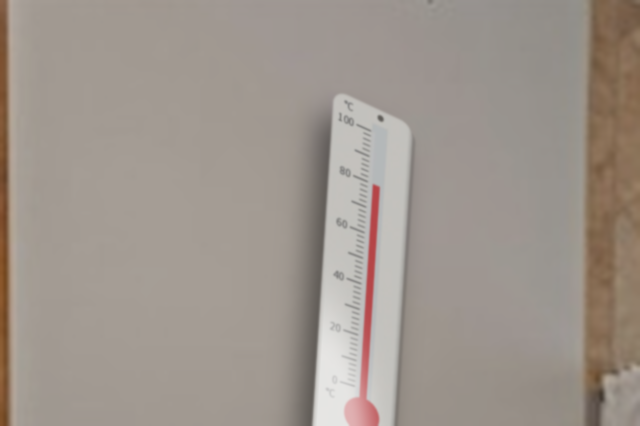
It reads 80
